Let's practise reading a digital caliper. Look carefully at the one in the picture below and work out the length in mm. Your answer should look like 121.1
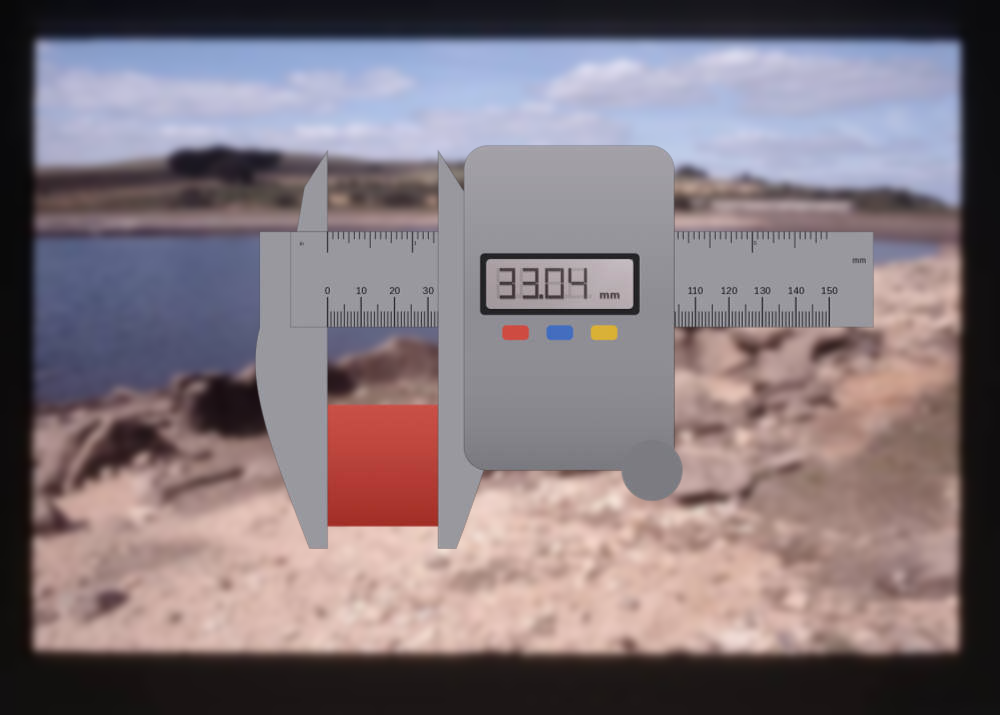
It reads 33.04
